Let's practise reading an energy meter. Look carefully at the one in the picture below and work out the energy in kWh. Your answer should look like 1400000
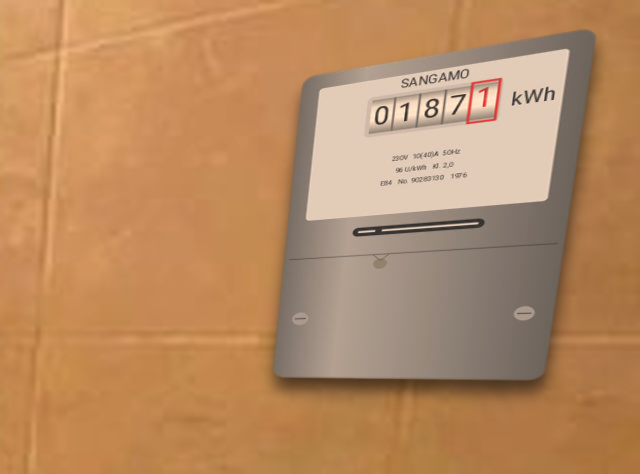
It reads 187.1
